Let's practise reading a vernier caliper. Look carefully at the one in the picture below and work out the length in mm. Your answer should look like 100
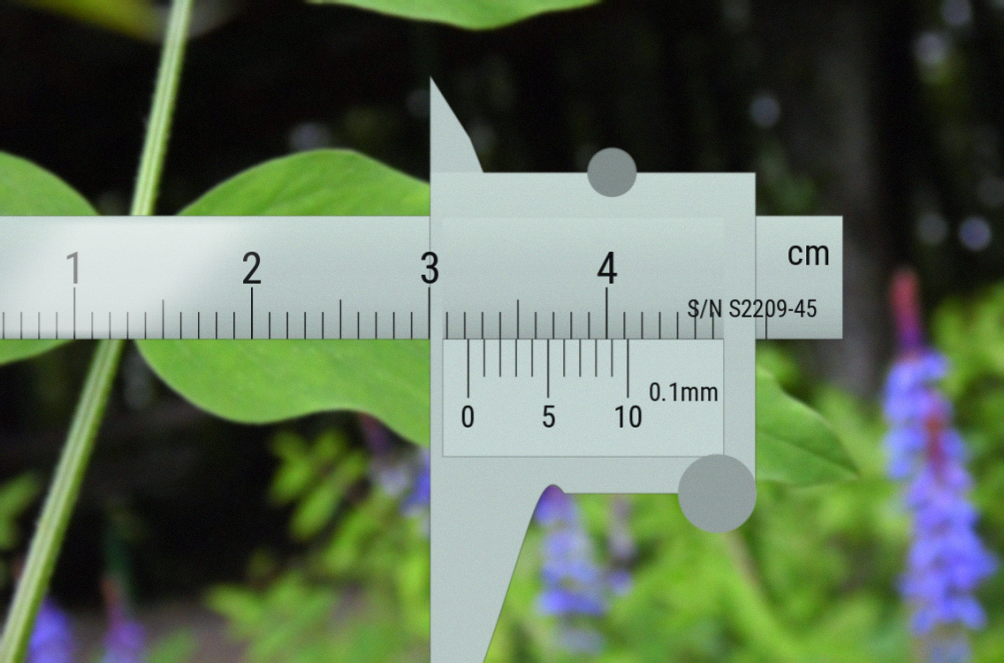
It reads 32.2
